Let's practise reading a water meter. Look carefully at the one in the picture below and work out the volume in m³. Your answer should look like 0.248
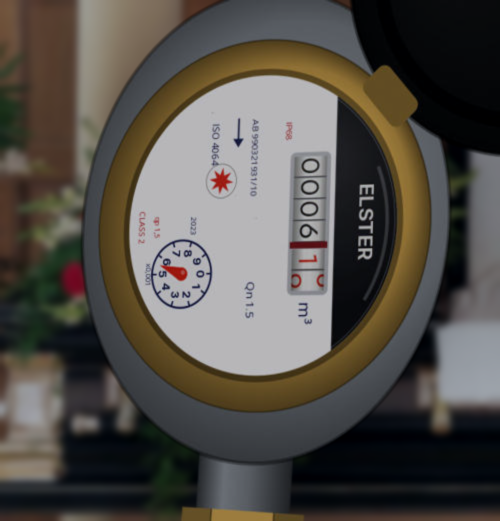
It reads 6.185
